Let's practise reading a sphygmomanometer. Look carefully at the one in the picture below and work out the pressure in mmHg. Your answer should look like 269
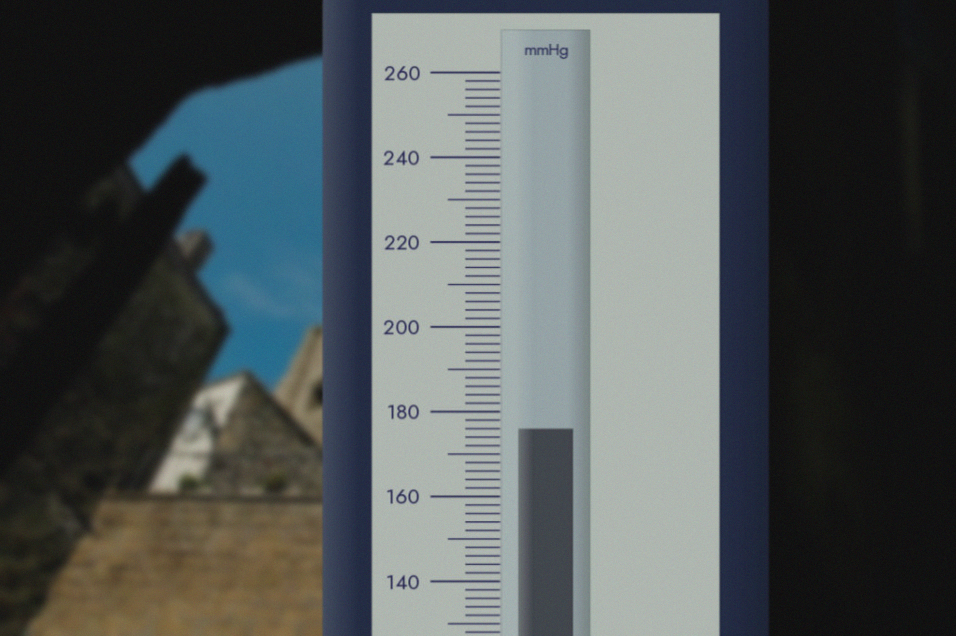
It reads 176
